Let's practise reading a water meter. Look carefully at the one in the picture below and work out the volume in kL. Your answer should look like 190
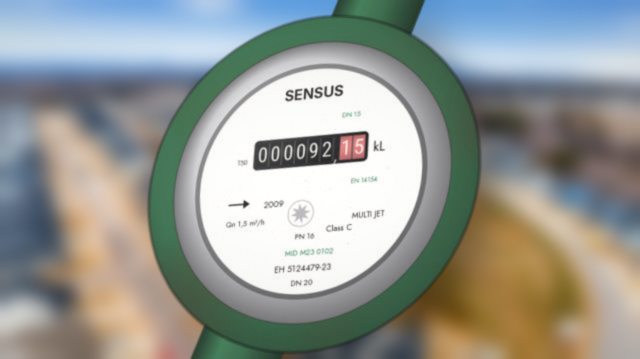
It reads 92.15
